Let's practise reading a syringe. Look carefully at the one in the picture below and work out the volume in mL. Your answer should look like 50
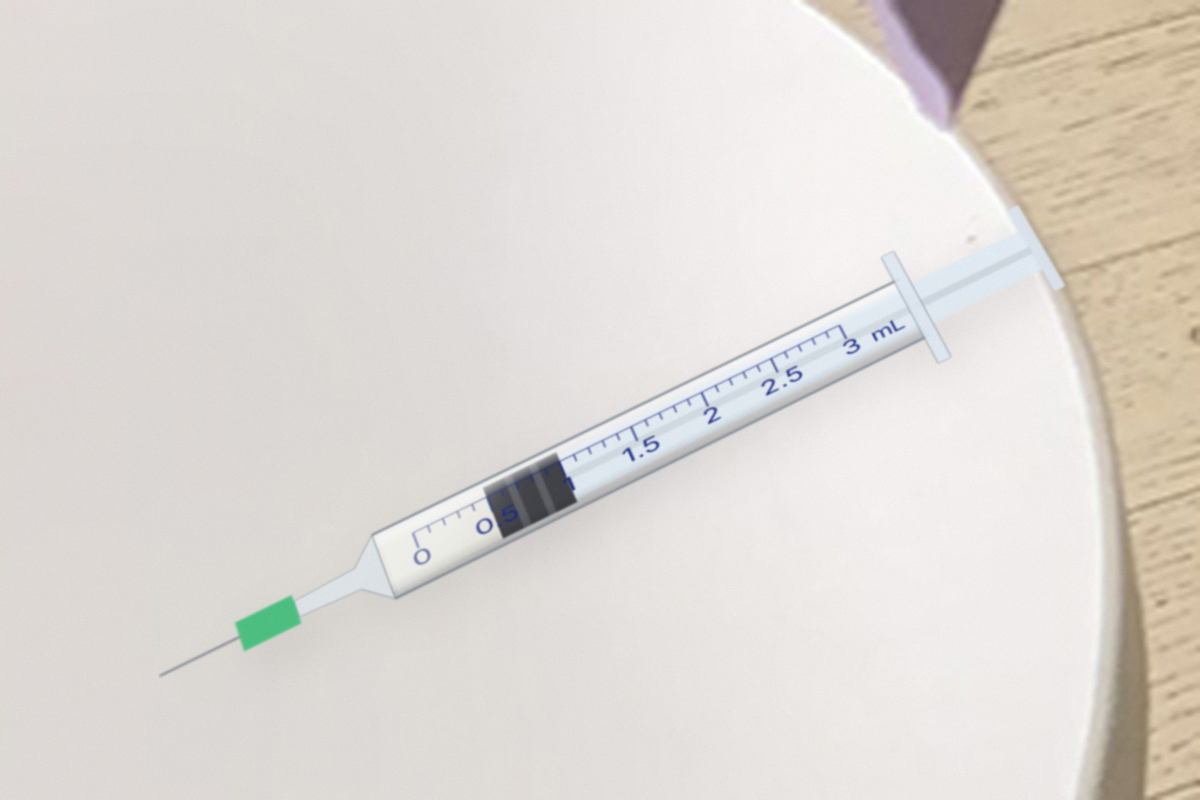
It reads 0.5
